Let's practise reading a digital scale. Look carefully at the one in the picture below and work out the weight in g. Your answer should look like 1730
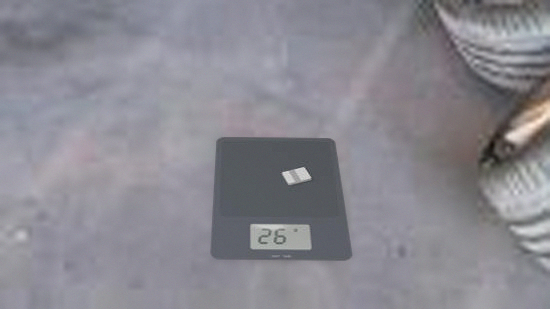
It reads 26
